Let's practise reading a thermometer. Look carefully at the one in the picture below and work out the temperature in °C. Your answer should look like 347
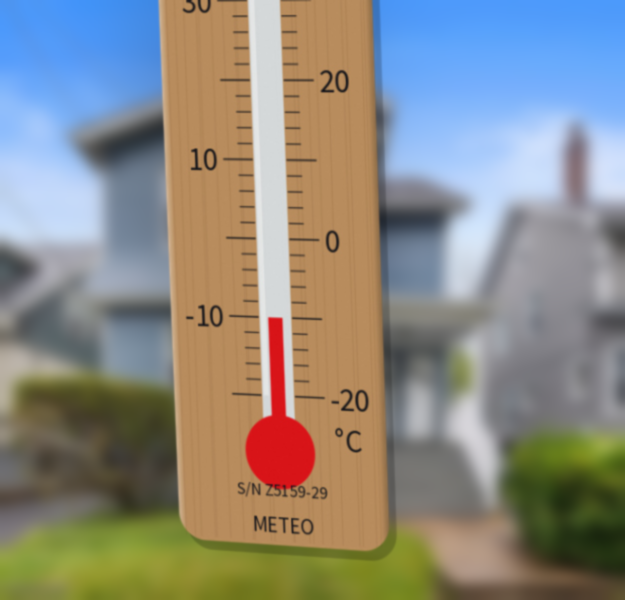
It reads -10
